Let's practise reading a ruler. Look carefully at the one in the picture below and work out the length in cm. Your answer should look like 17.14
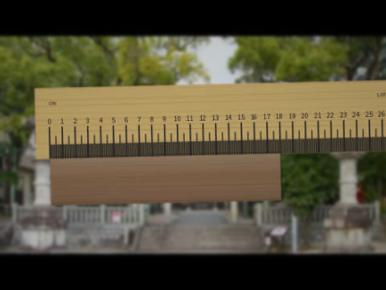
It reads 18
